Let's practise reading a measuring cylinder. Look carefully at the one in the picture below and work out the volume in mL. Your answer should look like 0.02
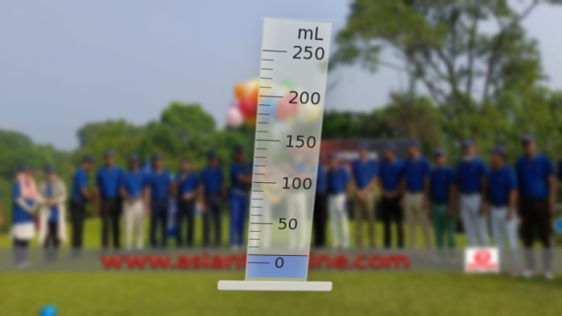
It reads 10
